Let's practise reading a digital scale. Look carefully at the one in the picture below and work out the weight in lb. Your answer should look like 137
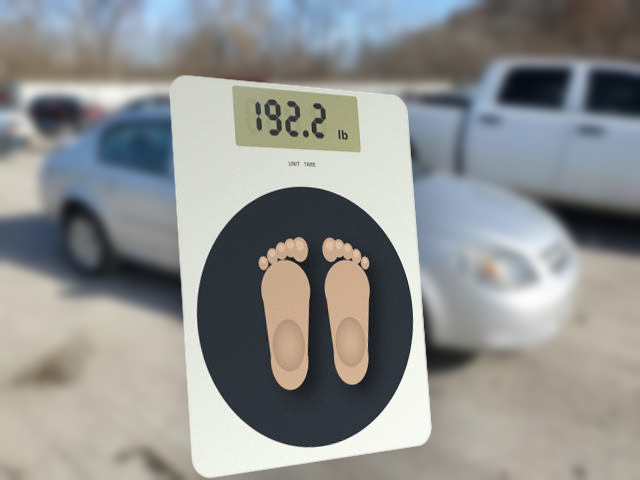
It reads 192.2
